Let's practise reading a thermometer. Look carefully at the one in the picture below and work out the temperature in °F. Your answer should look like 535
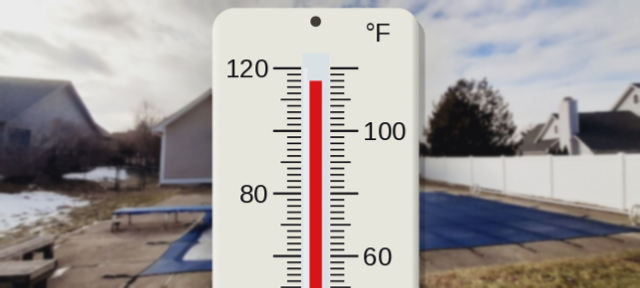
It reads 116
